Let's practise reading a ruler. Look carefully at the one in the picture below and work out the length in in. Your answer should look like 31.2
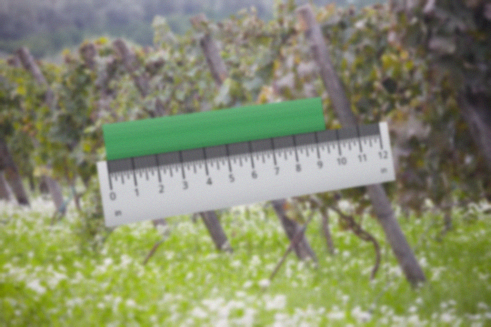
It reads 9.5
